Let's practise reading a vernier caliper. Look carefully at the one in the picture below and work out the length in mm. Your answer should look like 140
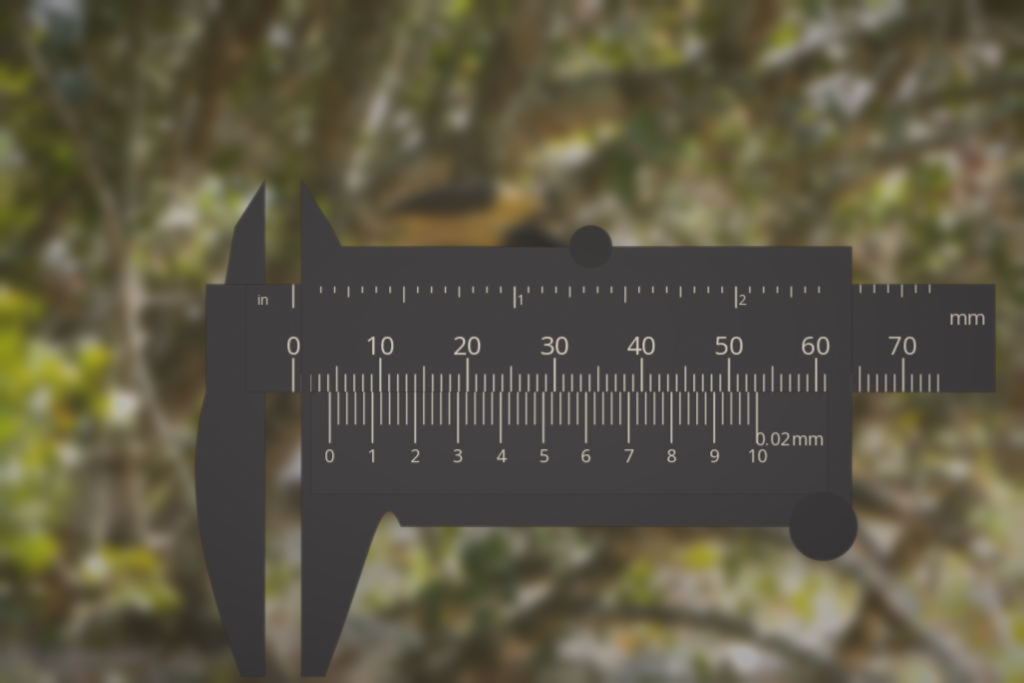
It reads 4.2
